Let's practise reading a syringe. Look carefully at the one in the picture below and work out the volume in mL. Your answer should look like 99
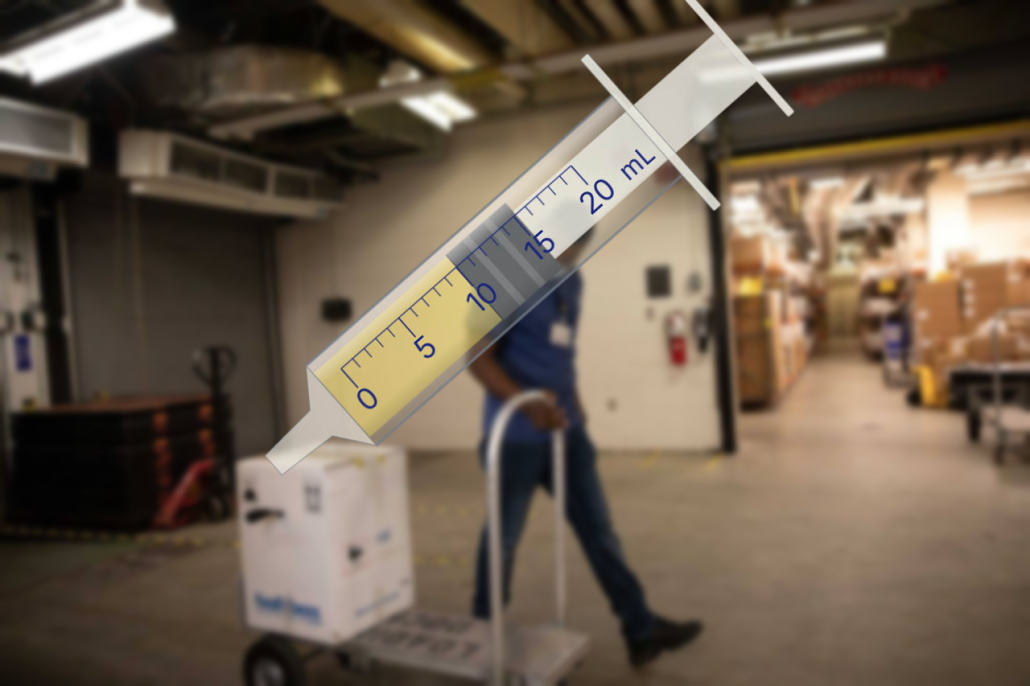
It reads 10
